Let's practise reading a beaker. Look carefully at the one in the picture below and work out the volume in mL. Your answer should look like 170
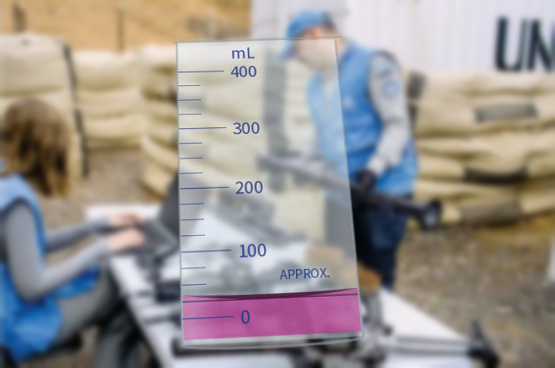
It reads 25
